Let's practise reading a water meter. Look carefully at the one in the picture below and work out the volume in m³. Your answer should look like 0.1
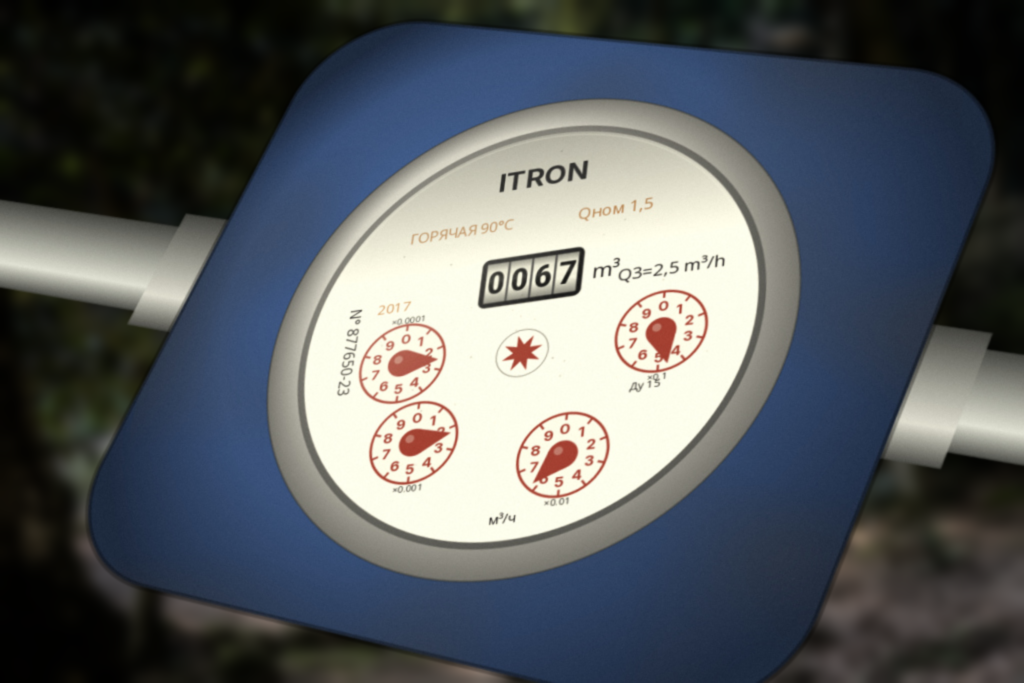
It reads 67.4622
